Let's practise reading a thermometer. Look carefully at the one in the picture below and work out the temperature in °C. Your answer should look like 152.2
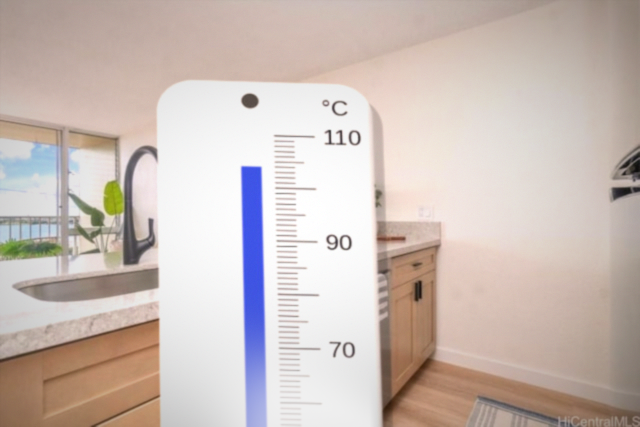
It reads 104
